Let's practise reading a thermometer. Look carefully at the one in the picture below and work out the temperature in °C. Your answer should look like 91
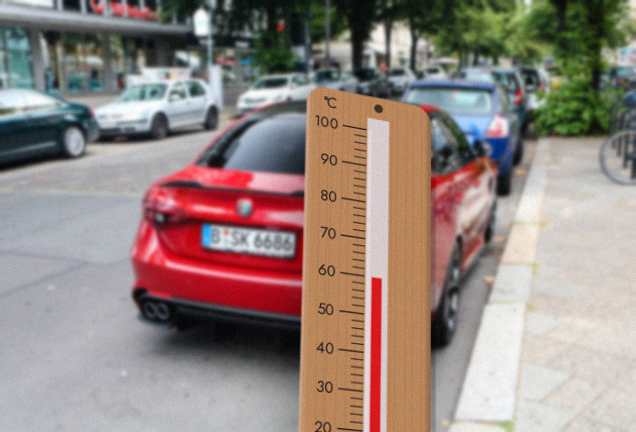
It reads 60
